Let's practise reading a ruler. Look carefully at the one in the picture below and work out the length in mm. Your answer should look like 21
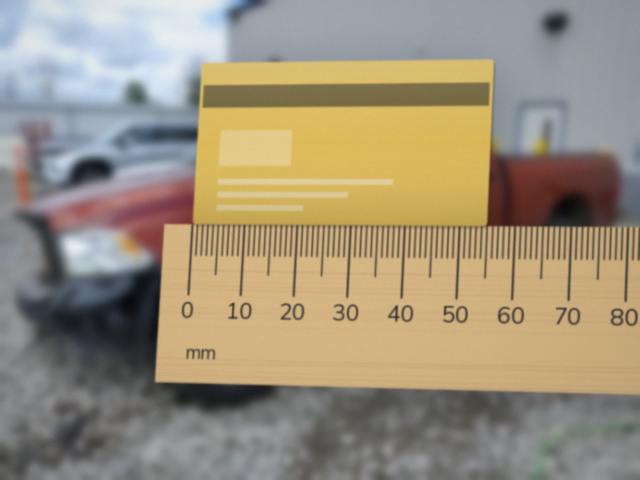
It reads 55
